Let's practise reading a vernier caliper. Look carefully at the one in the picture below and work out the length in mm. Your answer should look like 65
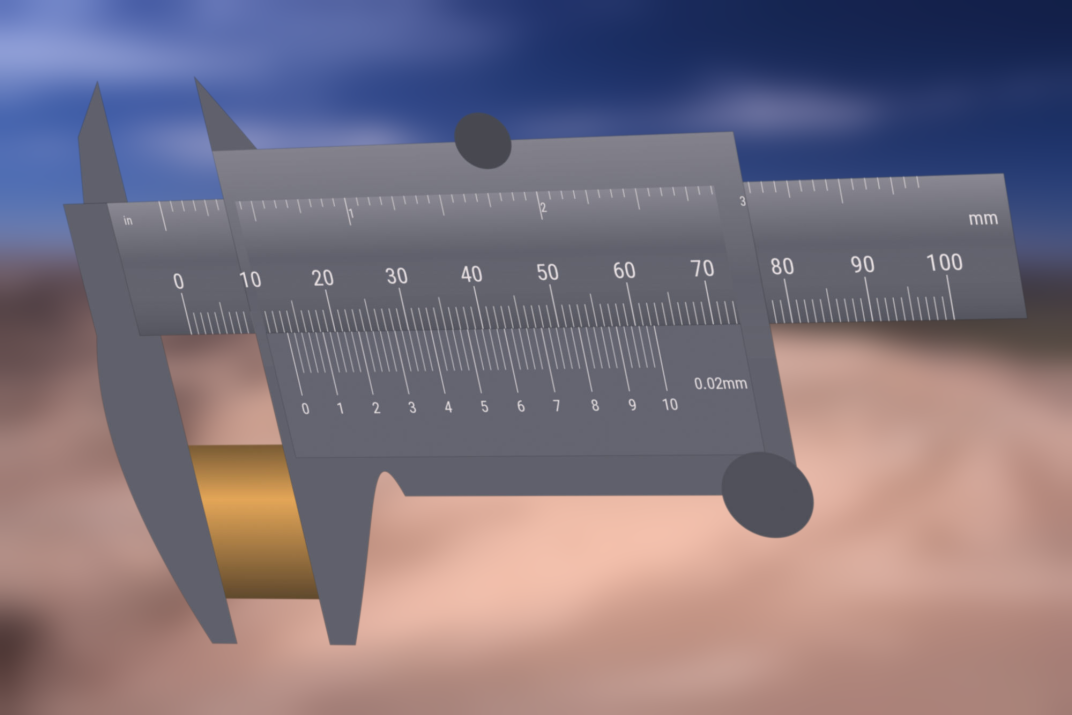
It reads 13.4
